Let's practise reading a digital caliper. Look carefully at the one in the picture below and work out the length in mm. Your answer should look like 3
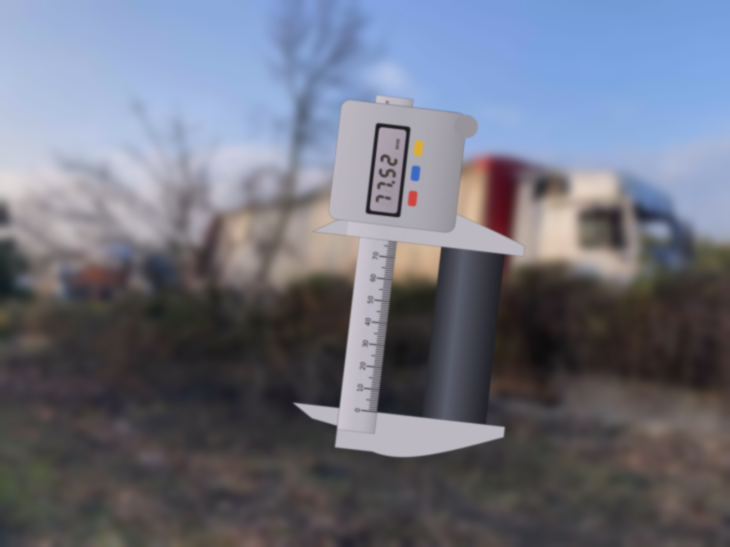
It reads 77.52
